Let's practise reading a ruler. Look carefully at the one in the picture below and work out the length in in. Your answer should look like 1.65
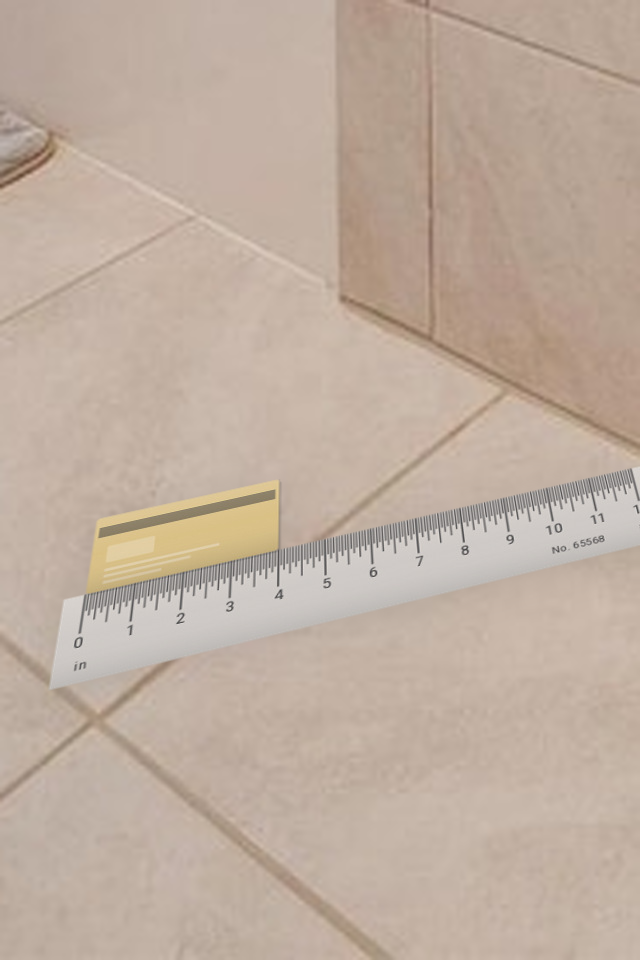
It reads 4
